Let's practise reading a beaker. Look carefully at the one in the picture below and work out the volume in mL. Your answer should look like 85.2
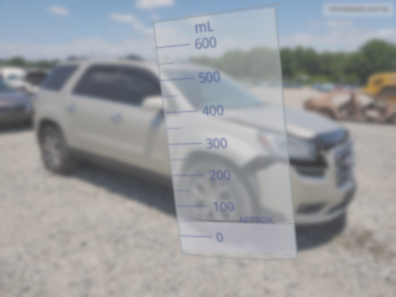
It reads 50
